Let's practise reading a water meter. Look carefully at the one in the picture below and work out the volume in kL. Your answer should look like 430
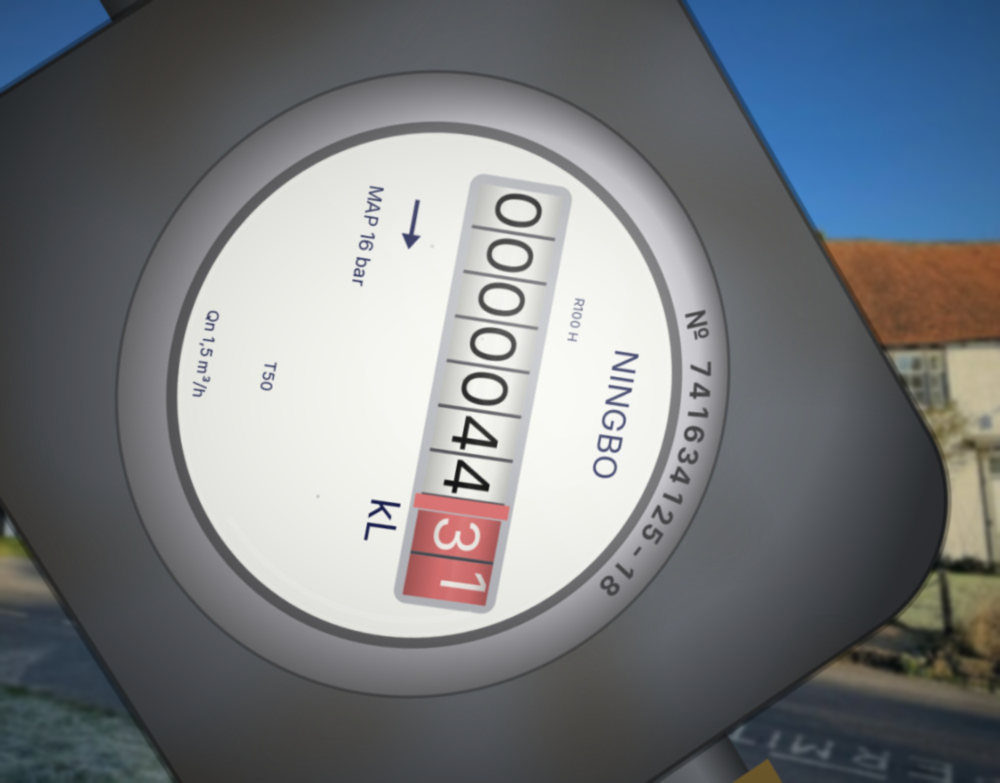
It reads 44.31
